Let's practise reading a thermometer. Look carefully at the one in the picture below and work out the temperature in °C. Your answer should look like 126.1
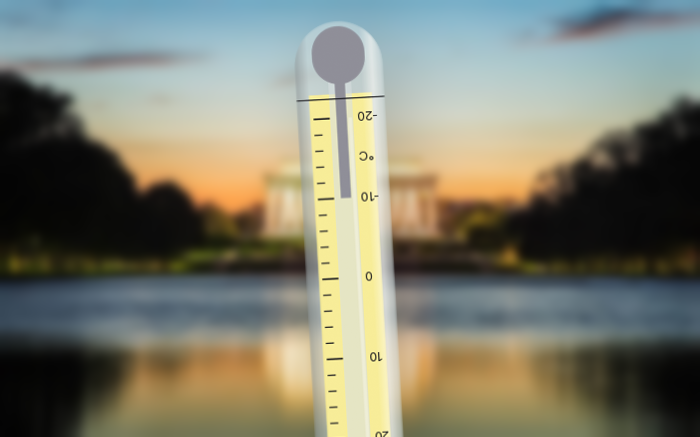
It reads -10
